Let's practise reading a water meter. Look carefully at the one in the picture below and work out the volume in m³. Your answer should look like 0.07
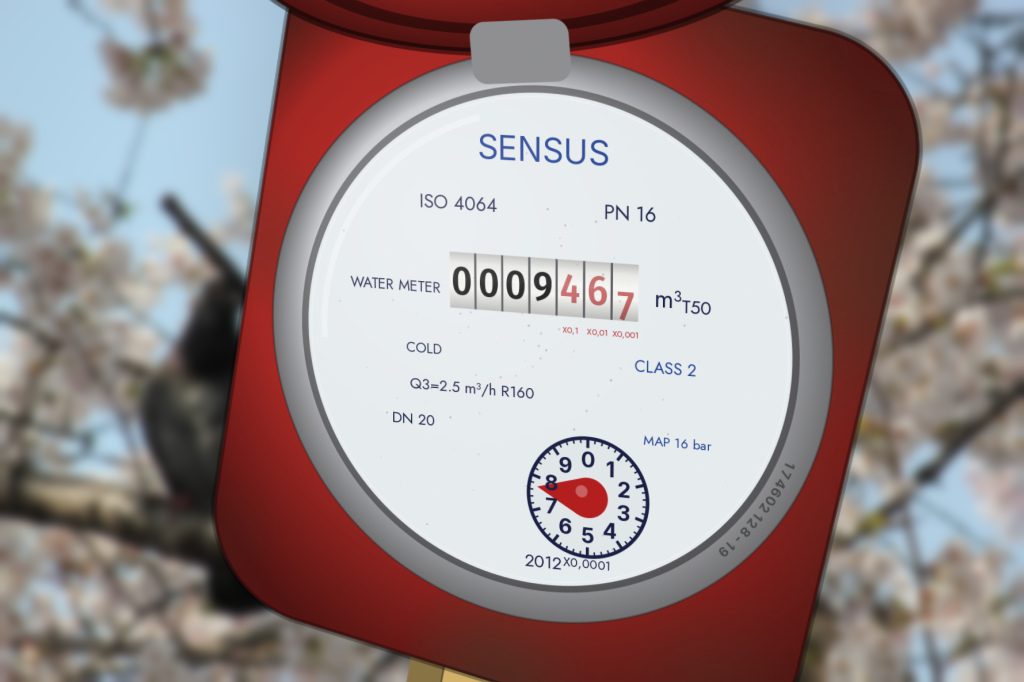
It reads 9.4667
